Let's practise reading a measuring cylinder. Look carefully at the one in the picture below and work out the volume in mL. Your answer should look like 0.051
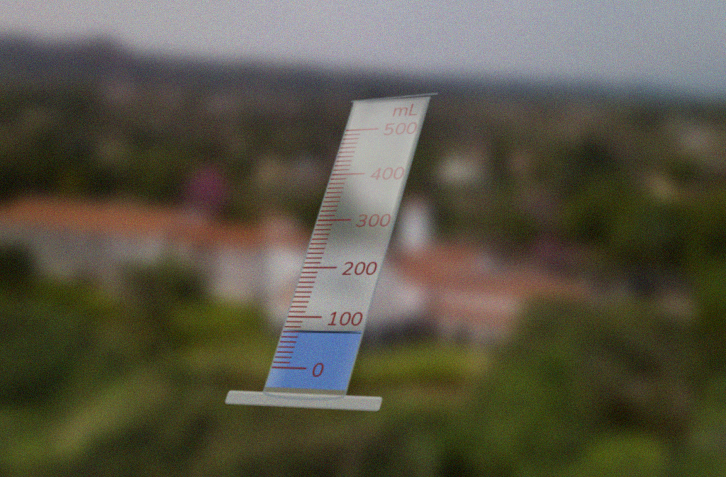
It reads 70
